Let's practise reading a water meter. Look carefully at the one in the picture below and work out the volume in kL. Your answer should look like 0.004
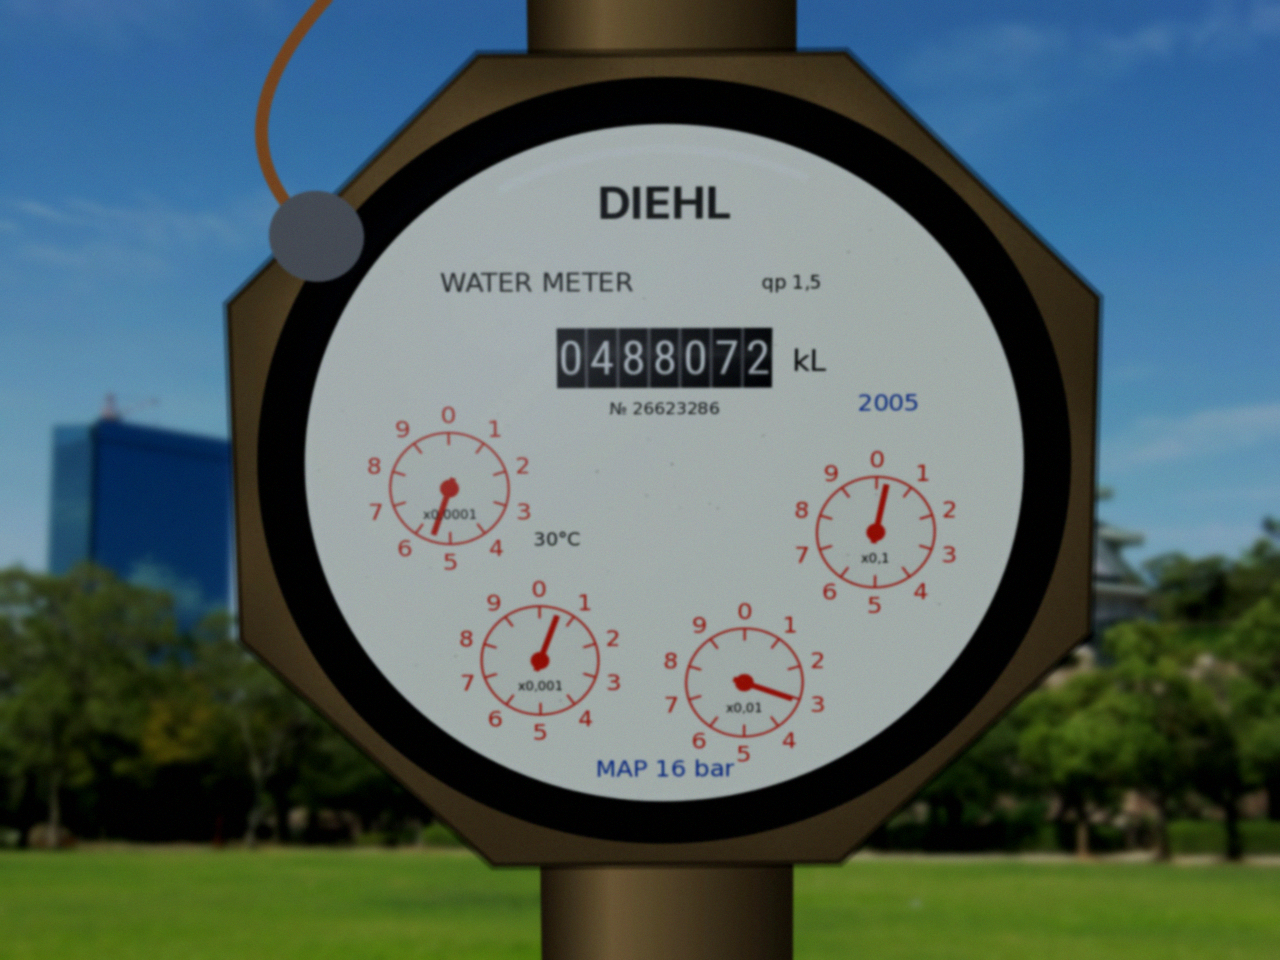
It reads 488072.0305
